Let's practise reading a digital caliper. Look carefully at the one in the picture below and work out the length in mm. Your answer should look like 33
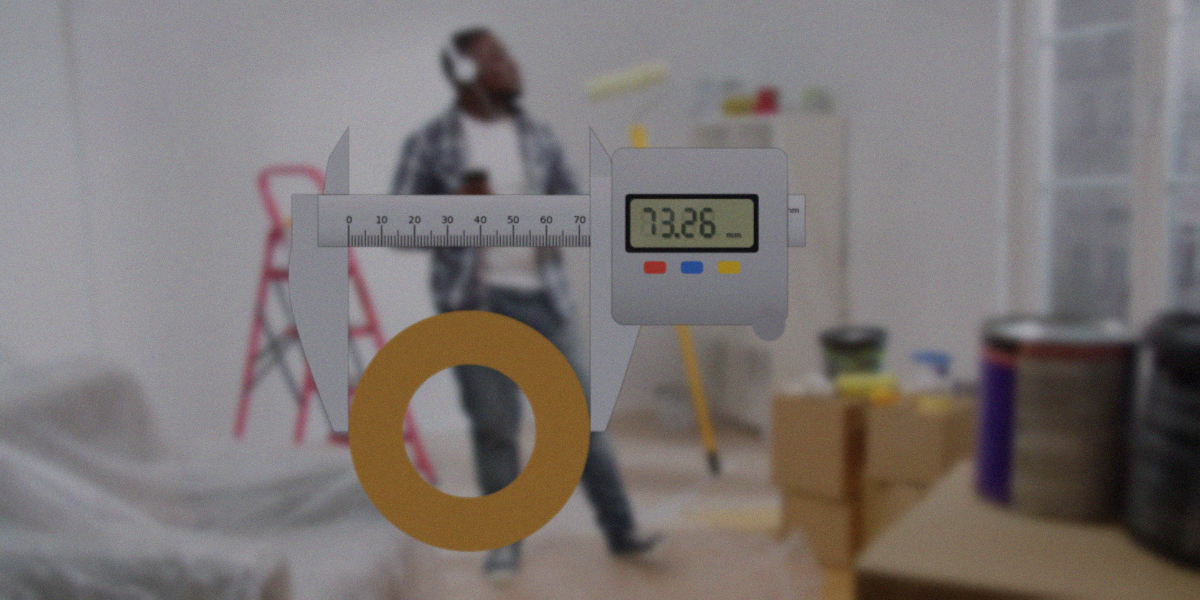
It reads 73.26
